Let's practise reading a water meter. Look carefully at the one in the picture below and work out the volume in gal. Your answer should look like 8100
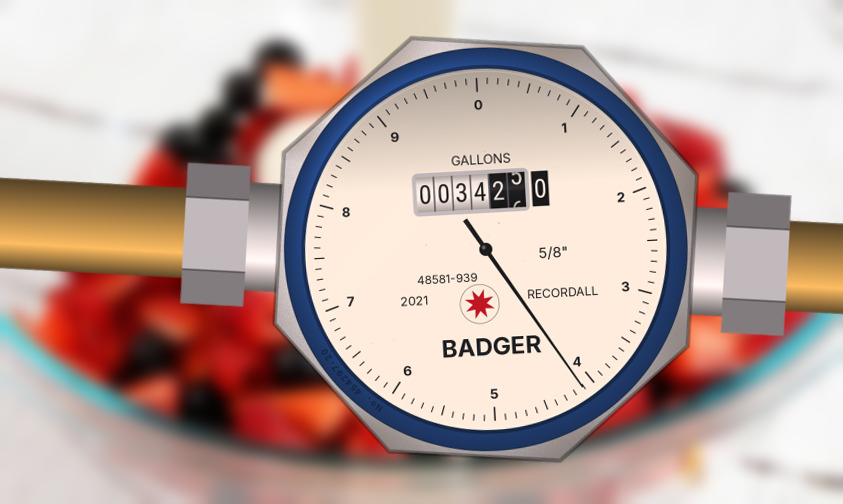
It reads 34254.1
